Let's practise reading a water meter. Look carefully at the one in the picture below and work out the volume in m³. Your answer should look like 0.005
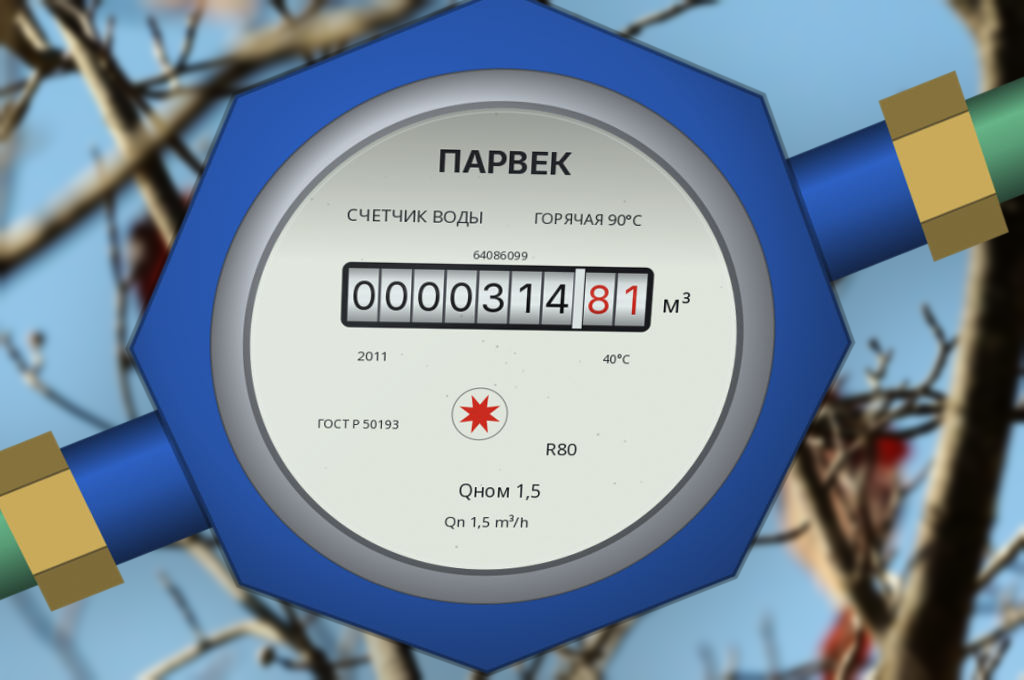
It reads 314.81
